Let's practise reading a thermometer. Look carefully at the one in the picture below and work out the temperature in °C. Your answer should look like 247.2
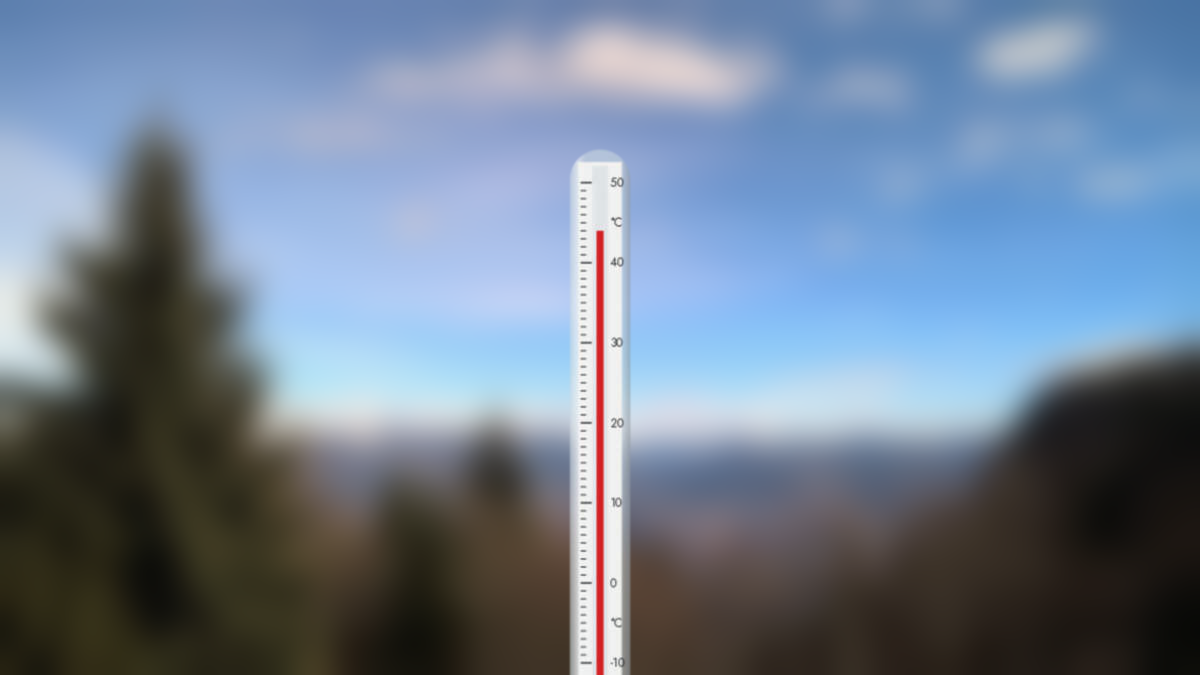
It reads 44
